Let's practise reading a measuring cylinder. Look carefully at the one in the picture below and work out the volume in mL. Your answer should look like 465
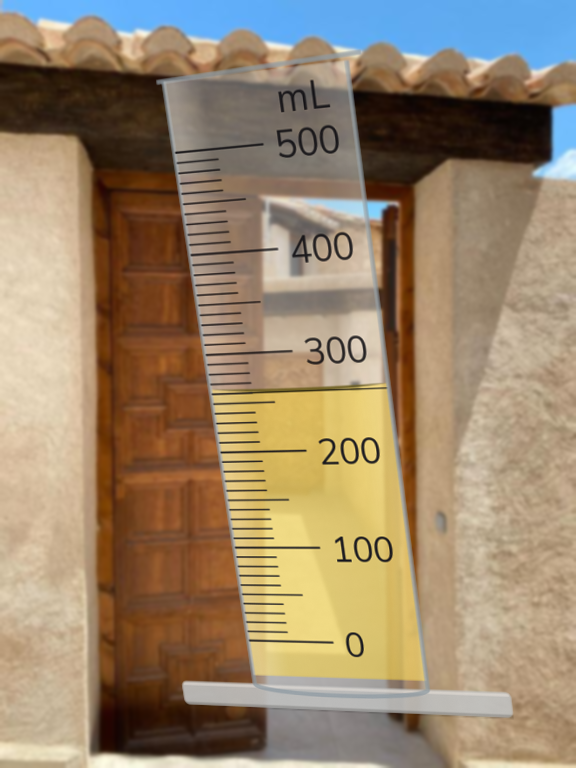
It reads 260
